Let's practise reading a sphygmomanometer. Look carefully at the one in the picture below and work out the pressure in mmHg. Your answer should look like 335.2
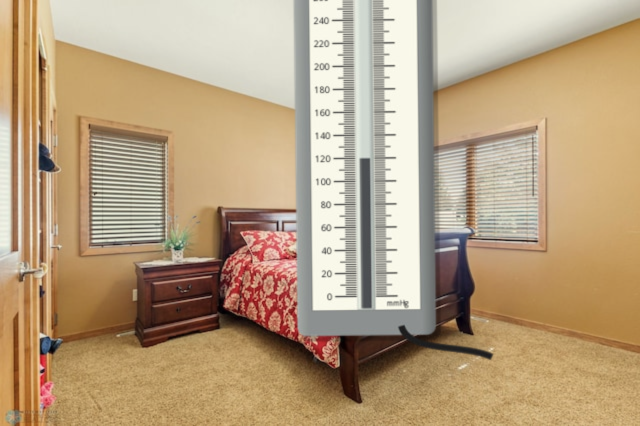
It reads 120
